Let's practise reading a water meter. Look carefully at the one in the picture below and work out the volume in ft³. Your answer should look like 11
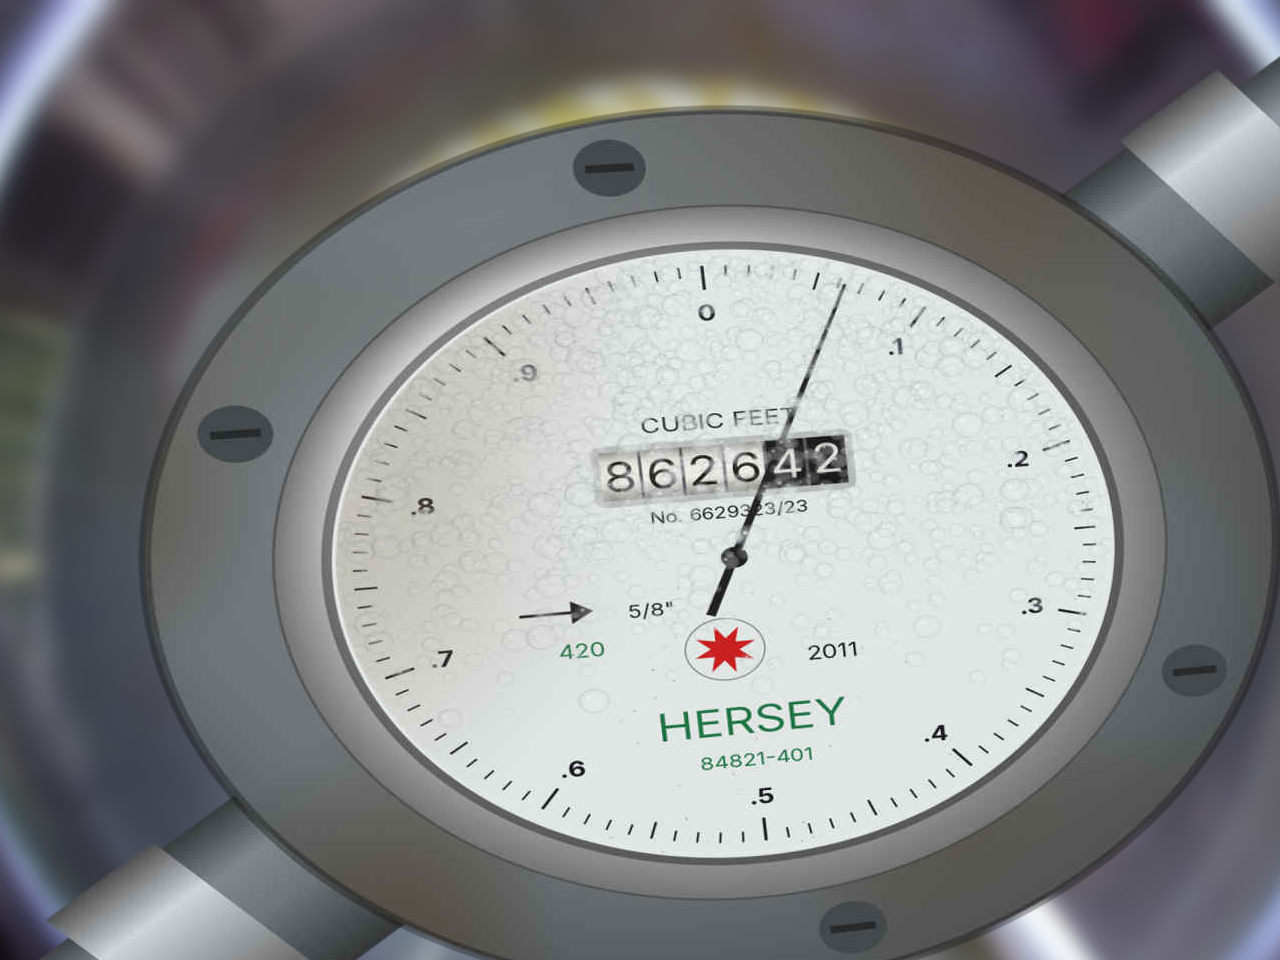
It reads 862642.06
